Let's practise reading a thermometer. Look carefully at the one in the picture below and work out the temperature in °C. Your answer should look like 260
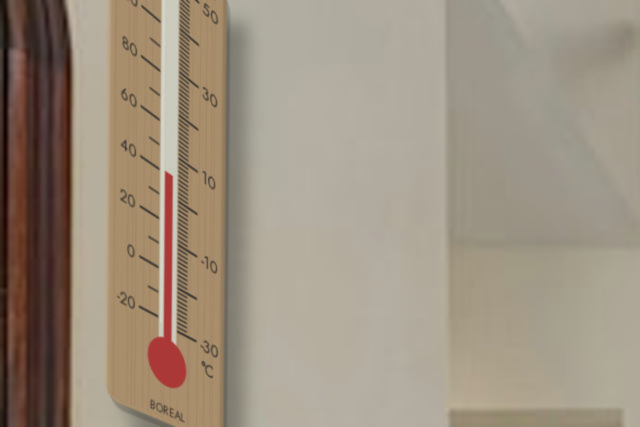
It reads 5
